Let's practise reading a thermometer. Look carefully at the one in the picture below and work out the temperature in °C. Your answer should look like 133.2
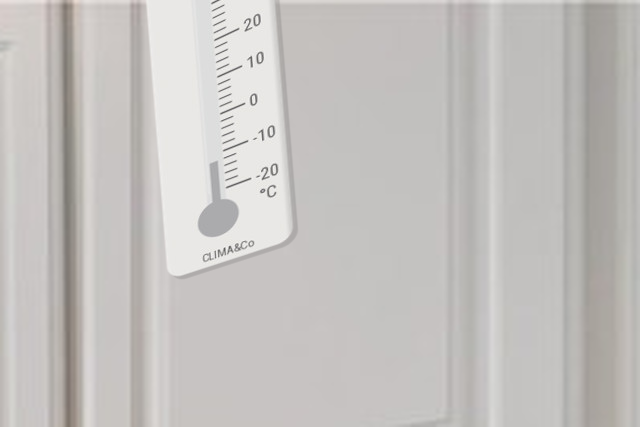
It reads -12
